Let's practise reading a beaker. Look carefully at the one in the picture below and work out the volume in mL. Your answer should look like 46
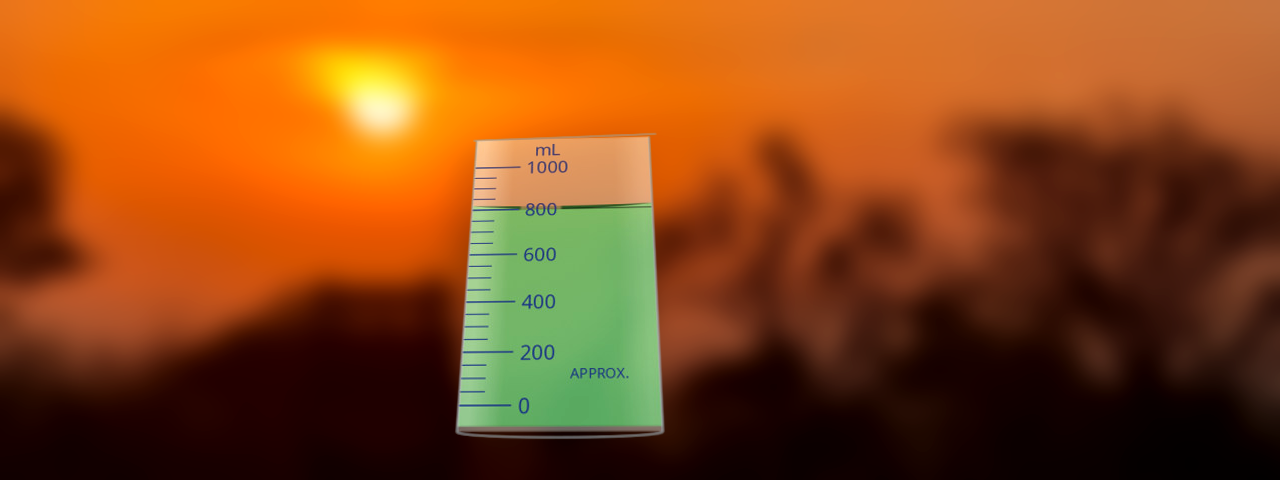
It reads 800
